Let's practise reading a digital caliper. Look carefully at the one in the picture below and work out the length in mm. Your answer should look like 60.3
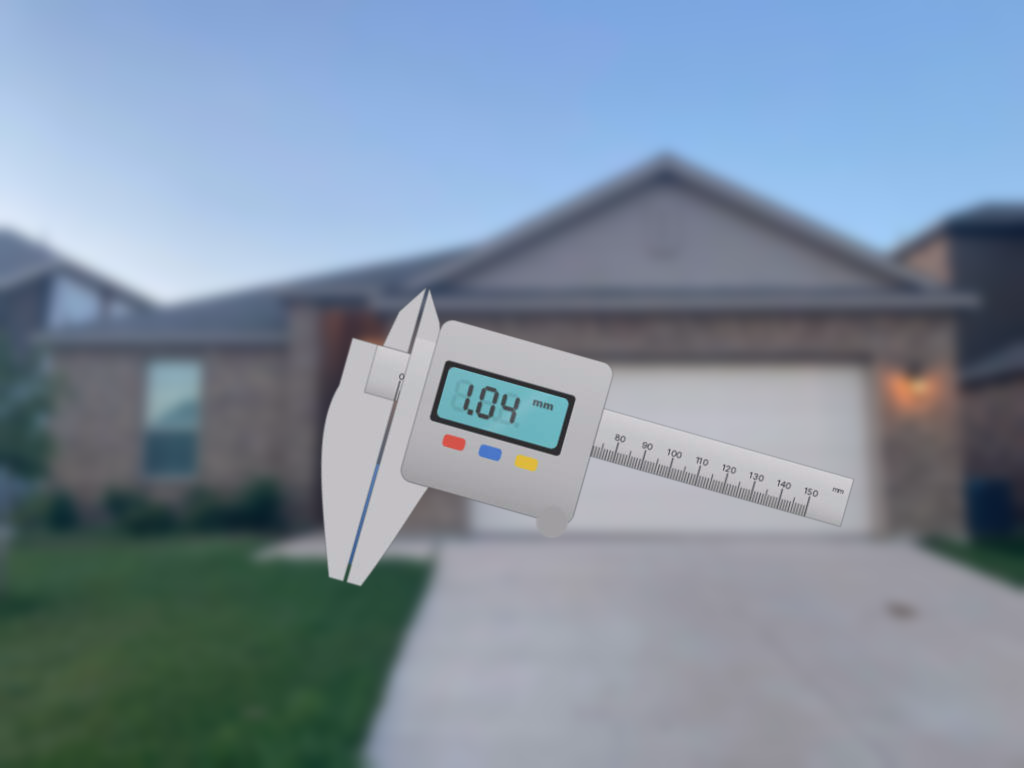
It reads 1.04
